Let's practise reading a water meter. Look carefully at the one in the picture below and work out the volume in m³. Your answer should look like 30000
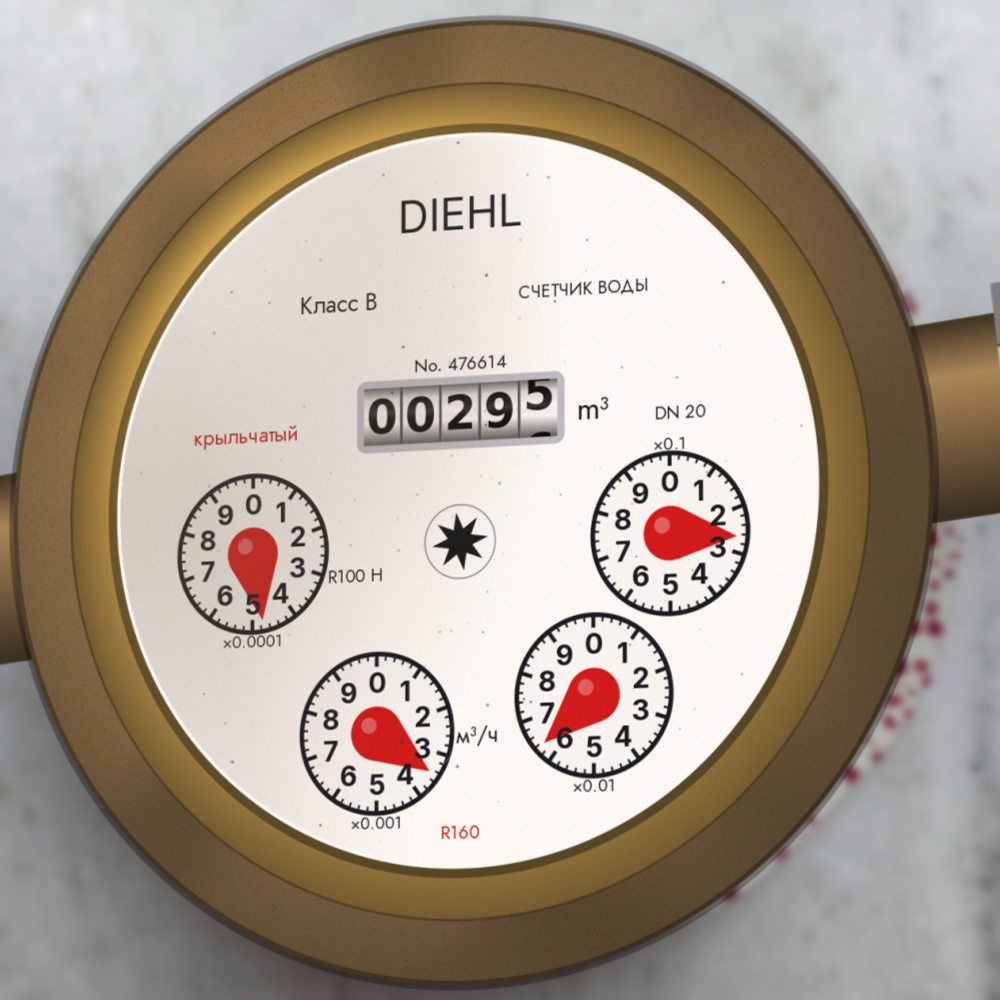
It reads 295.2634
